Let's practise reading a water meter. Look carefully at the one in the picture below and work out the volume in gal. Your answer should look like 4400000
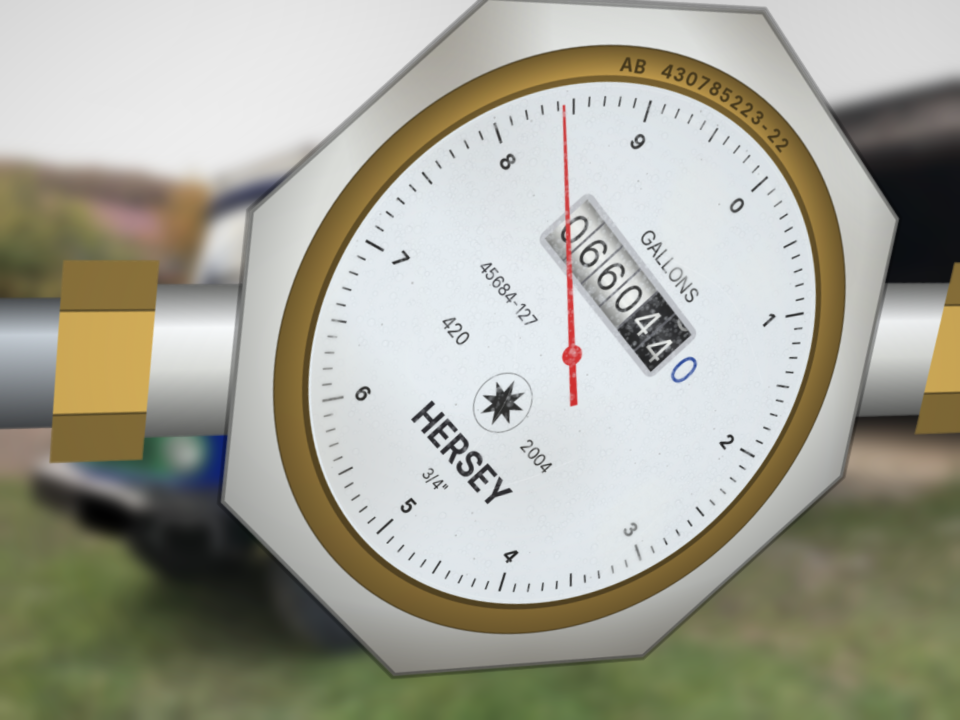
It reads 660438.4
